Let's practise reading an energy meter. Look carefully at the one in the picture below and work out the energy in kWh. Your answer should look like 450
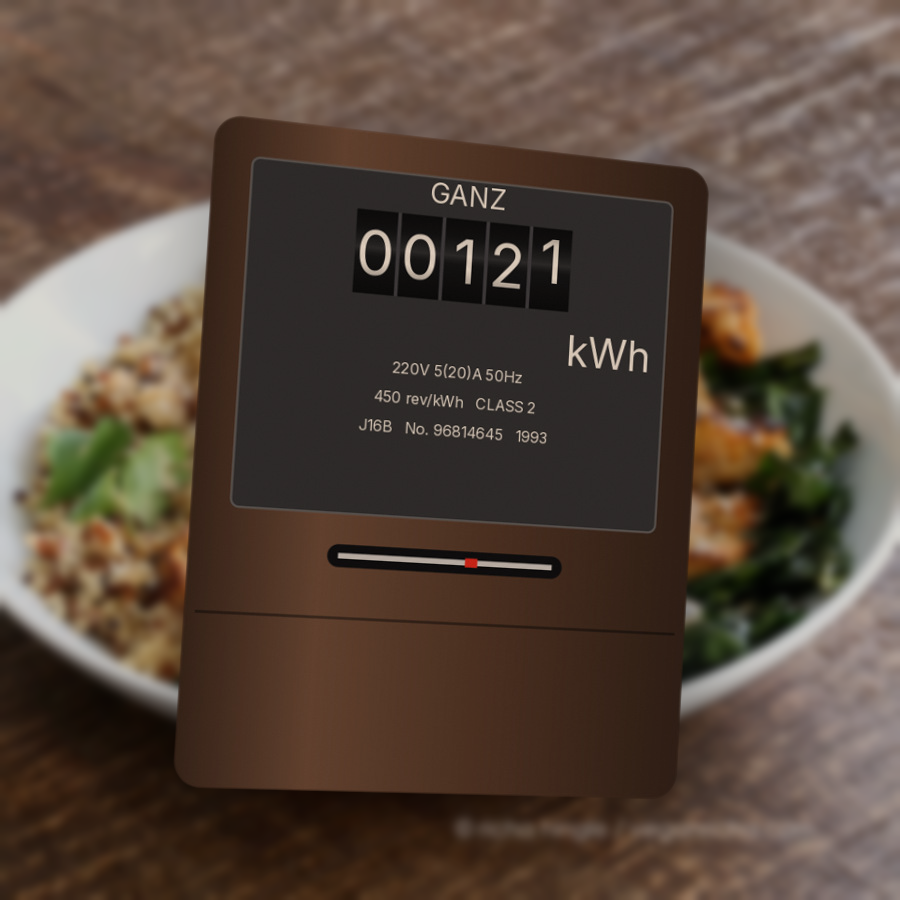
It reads 121
